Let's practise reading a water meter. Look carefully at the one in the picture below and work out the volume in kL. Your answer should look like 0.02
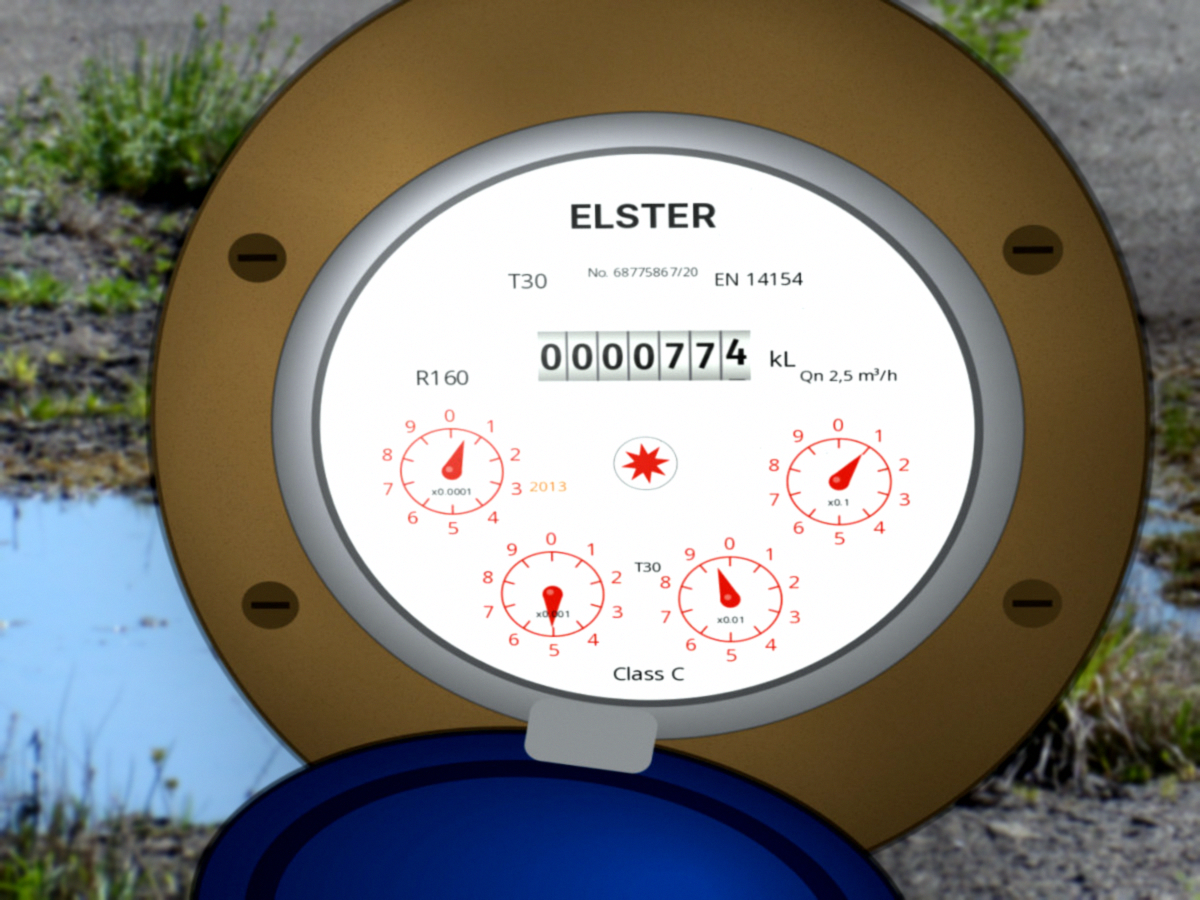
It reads 774.0950
